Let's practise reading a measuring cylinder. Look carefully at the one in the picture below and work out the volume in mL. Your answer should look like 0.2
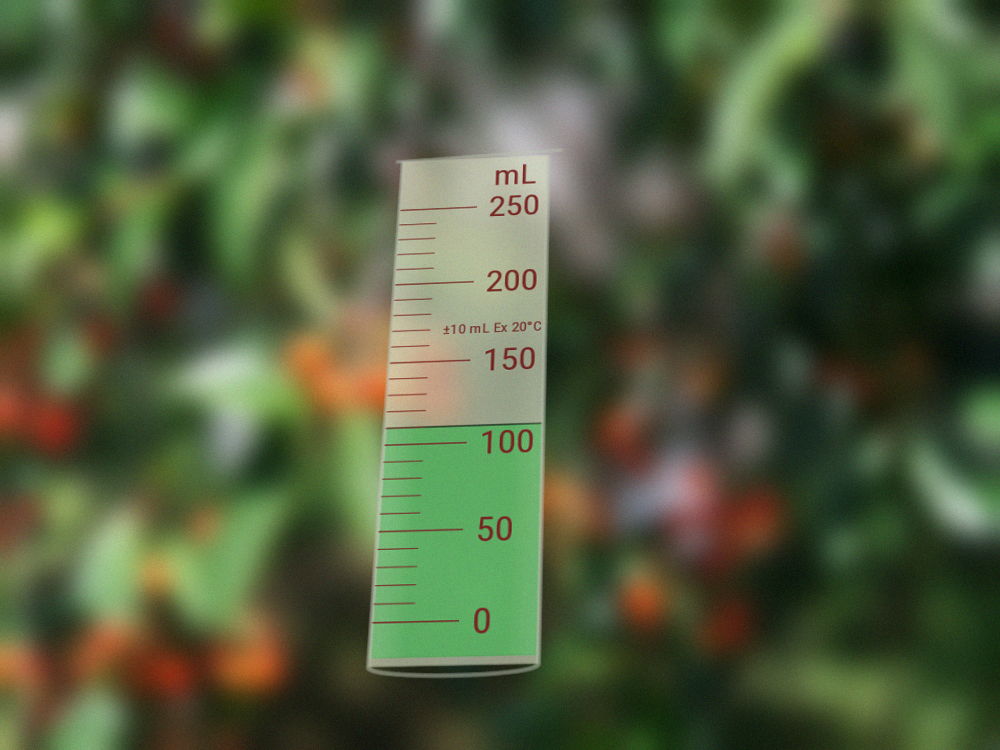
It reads 110
